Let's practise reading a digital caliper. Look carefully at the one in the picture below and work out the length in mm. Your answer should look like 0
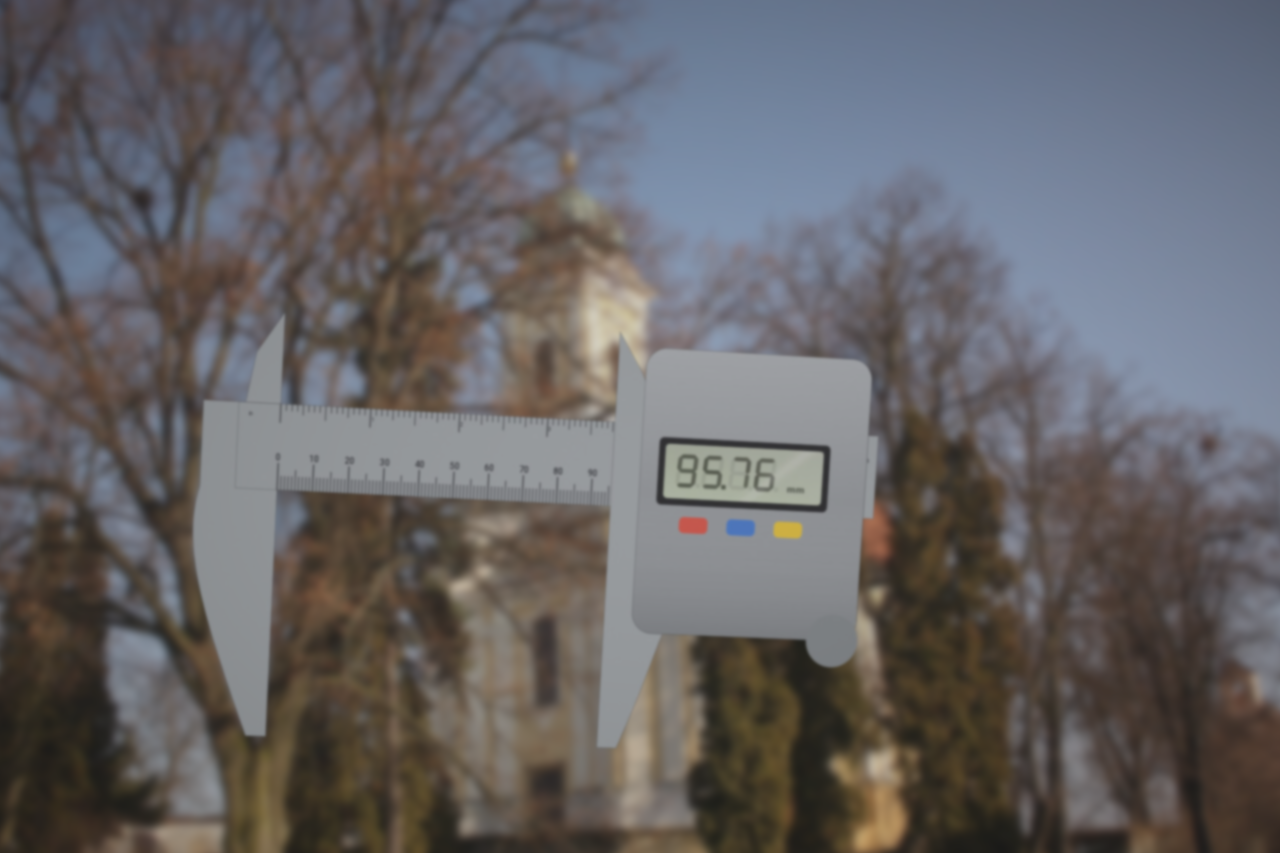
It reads 95.76
